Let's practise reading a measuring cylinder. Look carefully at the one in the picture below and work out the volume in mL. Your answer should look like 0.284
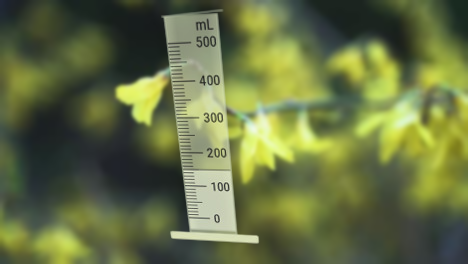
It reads 150
